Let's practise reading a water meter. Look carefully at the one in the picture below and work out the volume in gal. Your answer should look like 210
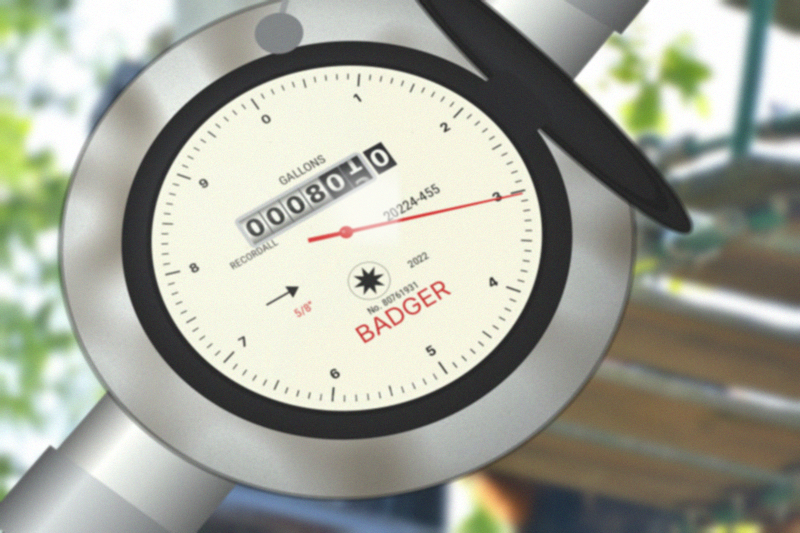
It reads 8013.0
